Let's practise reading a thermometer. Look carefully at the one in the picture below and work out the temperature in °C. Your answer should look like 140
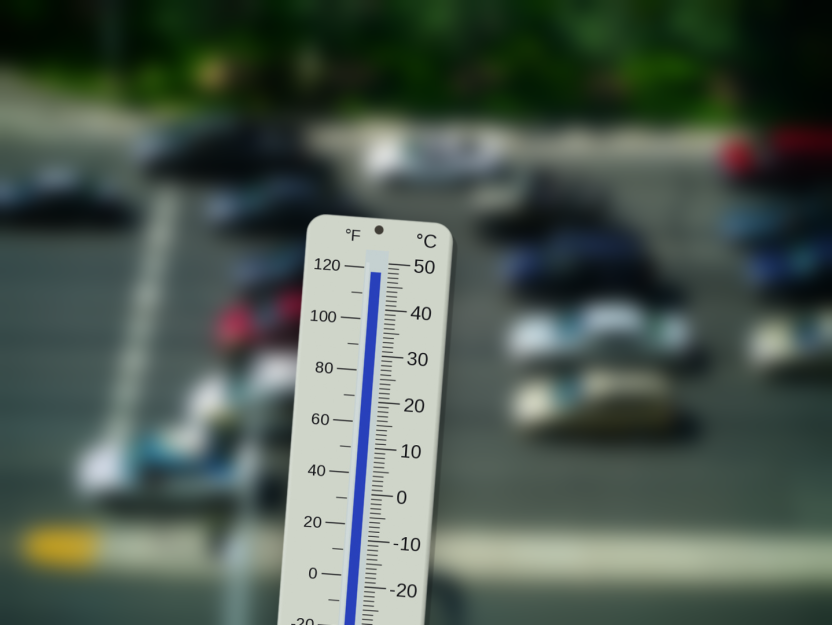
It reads 48
